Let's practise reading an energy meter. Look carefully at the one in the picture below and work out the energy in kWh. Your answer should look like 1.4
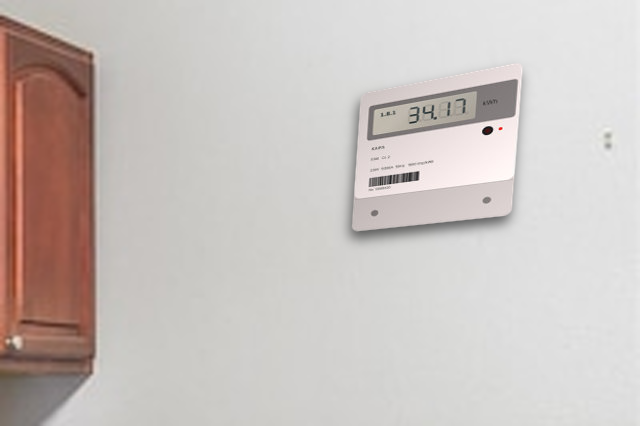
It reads 34.17
